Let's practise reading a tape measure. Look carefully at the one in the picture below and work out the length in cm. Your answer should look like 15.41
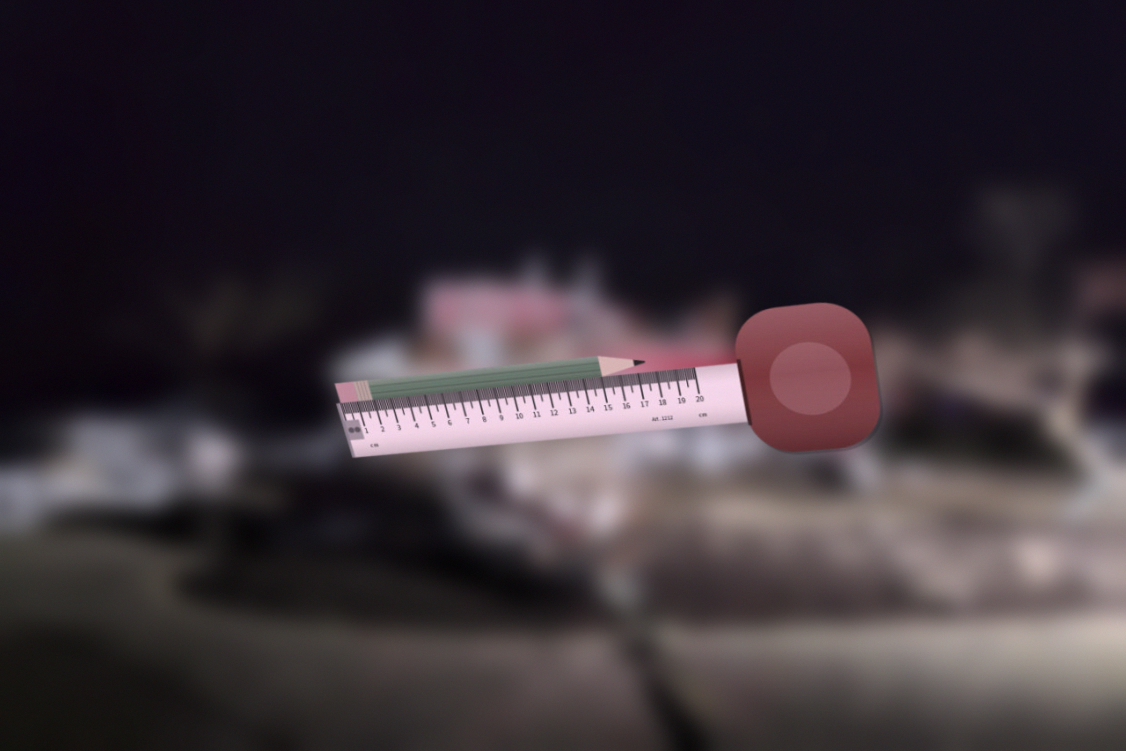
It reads 17.5
